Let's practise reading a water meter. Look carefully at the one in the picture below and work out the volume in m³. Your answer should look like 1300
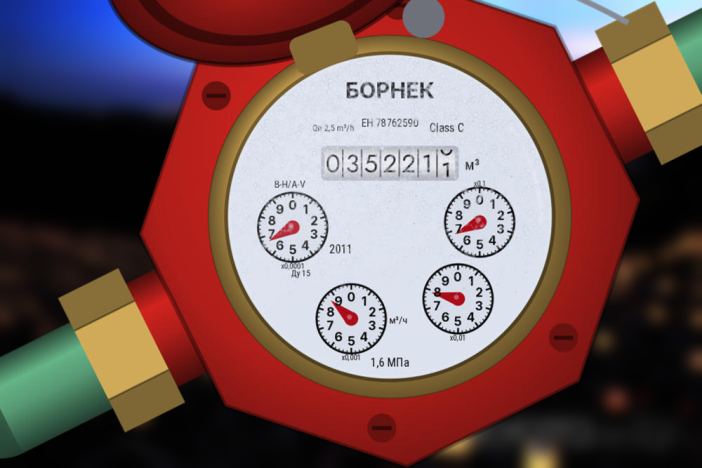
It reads 352210.6786
